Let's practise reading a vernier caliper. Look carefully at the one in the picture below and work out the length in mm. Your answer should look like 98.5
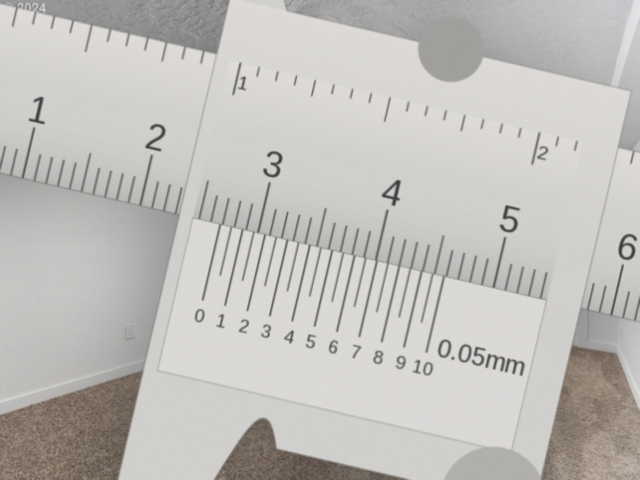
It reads 26.8
